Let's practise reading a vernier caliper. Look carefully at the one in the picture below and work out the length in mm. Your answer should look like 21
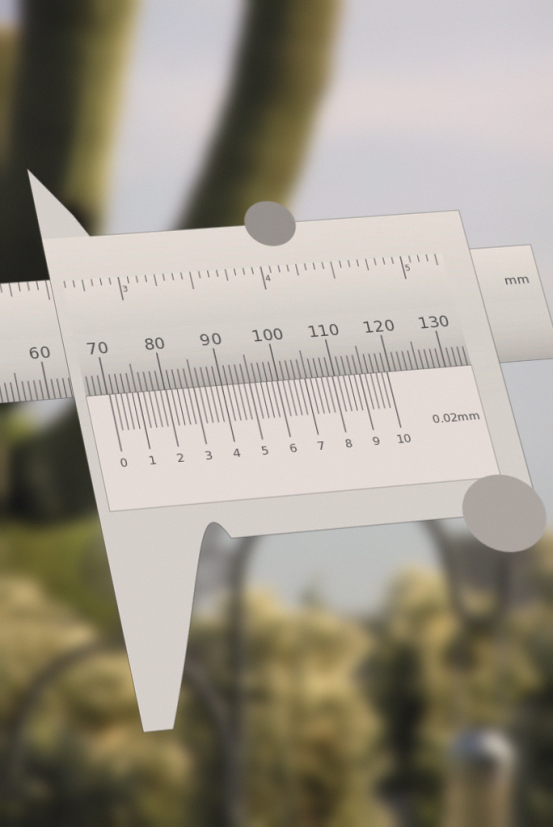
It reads 70.4
